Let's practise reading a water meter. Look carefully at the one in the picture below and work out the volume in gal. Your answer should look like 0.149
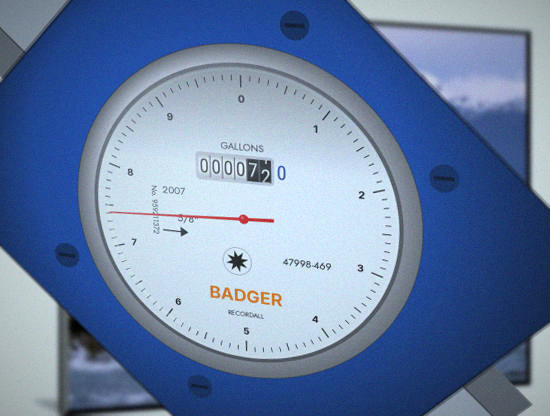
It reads 717.4
